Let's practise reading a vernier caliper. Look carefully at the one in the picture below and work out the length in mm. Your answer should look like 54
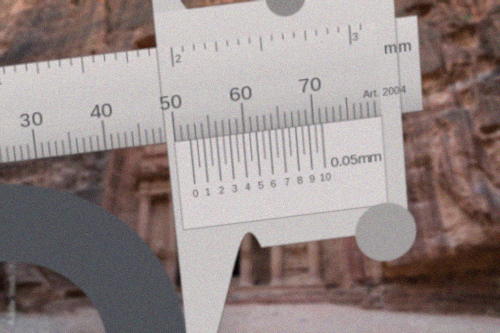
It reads 52.2
